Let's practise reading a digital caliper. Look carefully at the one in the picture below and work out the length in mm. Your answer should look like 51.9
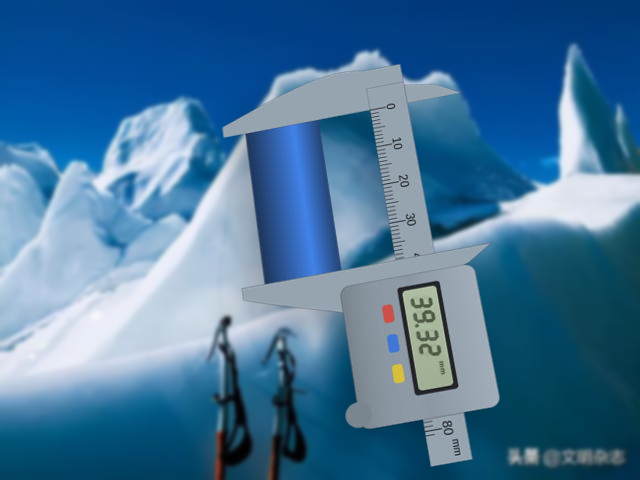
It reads 39.32
